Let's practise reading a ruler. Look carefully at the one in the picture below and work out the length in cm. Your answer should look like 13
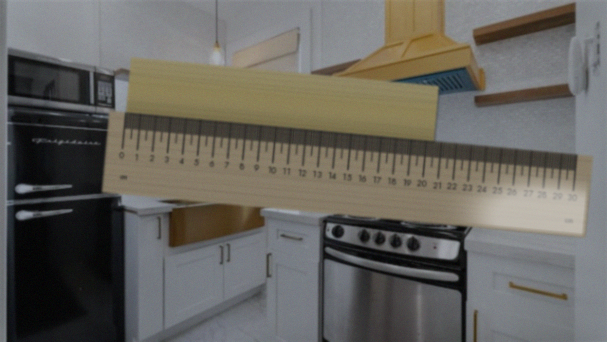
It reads 20.5
